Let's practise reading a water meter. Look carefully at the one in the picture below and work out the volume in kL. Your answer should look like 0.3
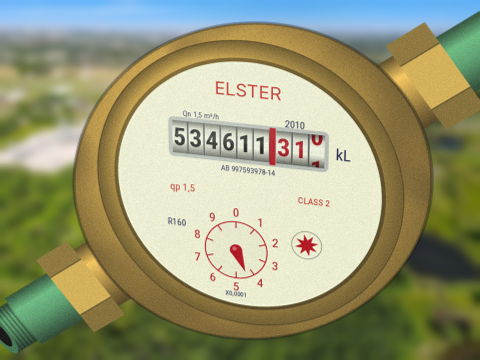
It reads 534611.3104
